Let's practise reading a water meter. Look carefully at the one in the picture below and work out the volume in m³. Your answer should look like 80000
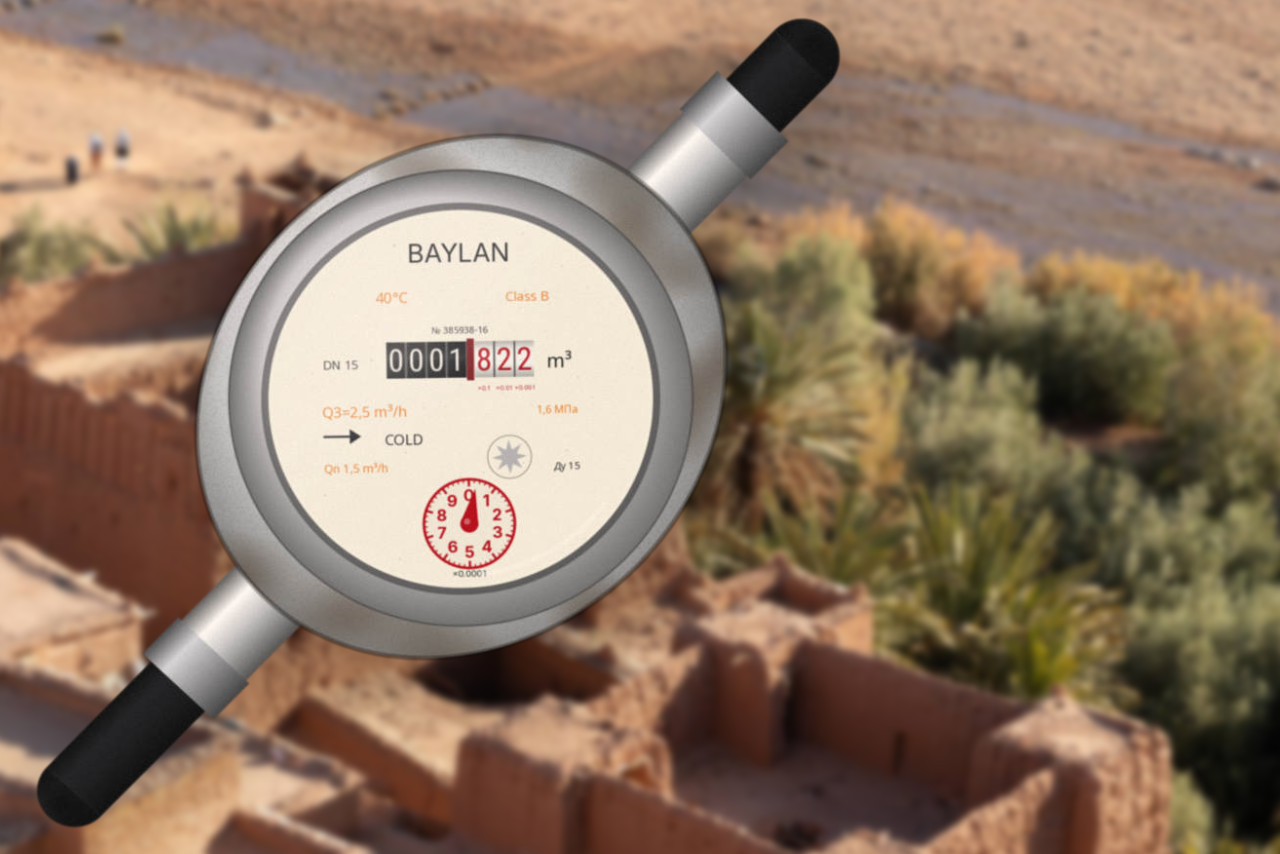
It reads 1.8220
